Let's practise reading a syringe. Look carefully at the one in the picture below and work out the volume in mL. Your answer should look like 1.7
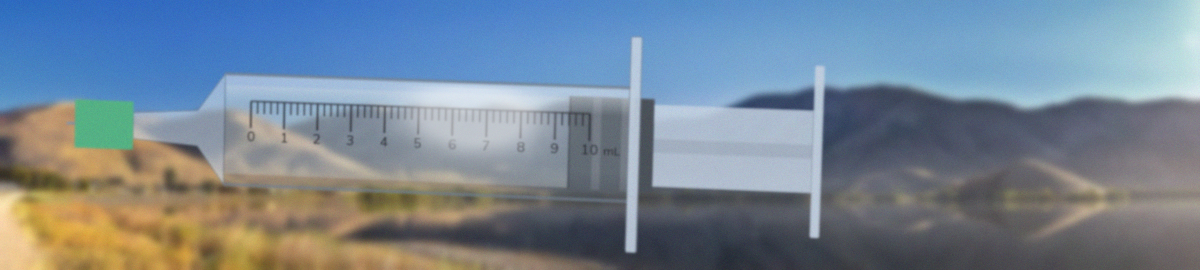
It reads 9.4
